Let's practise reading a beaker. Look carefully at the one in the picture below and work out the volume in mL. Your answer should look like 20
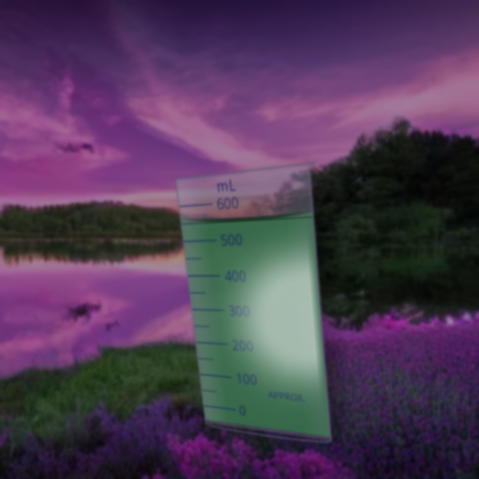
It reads 550
